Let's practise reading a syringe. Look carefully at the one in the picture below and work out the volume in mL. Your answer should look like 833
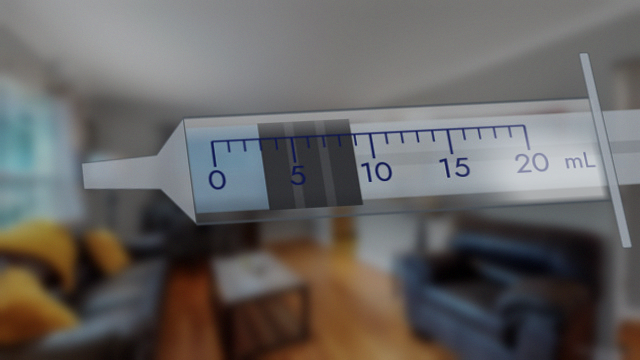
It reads 3
